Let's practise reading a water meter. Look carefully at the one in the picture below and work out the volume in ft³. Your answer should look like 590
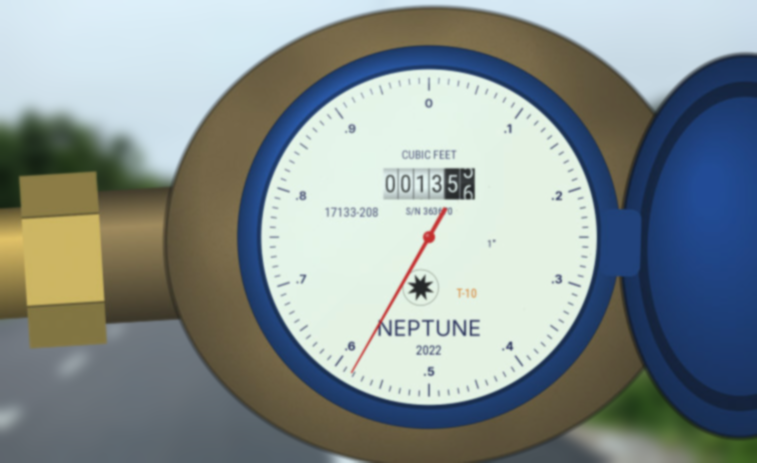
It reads 1355.58
